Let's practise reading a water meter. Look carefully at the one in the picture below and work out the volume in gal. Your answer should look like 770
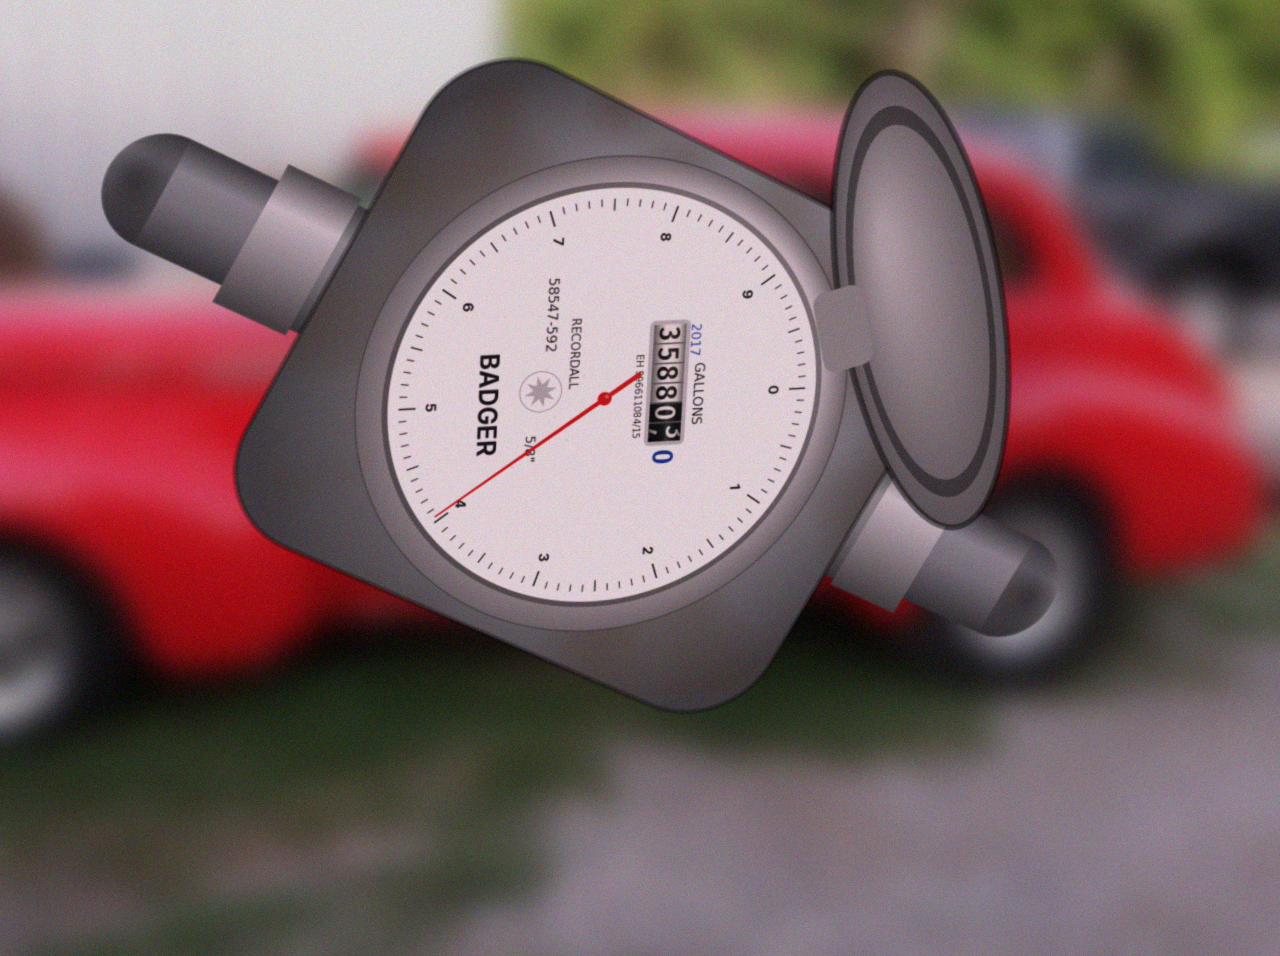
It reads 3588034.0
